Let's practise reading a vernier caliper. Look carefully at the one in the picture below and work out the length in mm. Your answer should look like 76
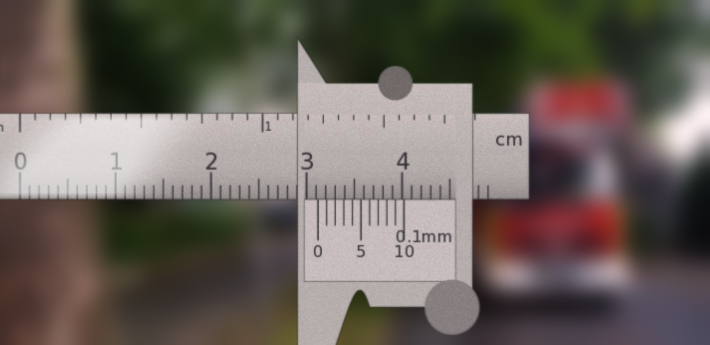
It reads 31.2
